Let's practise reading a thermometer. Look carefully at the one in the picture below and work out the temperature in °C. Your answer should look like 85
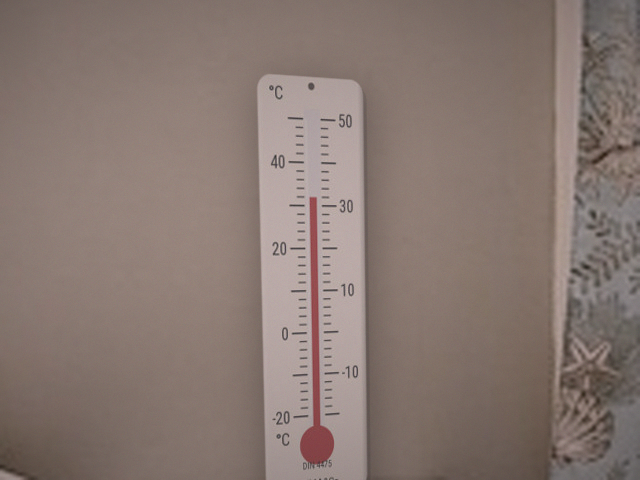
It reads 32
